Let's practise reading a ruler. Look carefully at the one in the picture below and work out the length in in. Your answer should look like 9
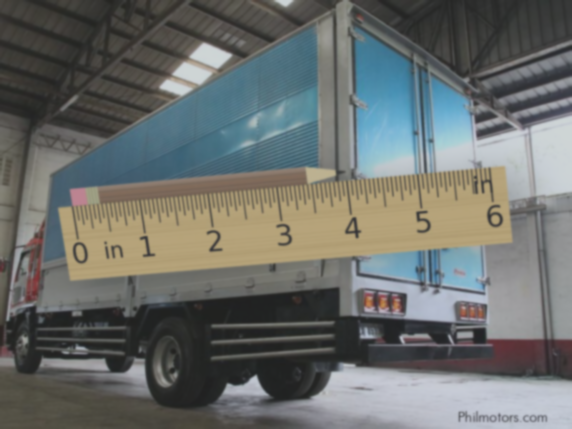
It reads 4
